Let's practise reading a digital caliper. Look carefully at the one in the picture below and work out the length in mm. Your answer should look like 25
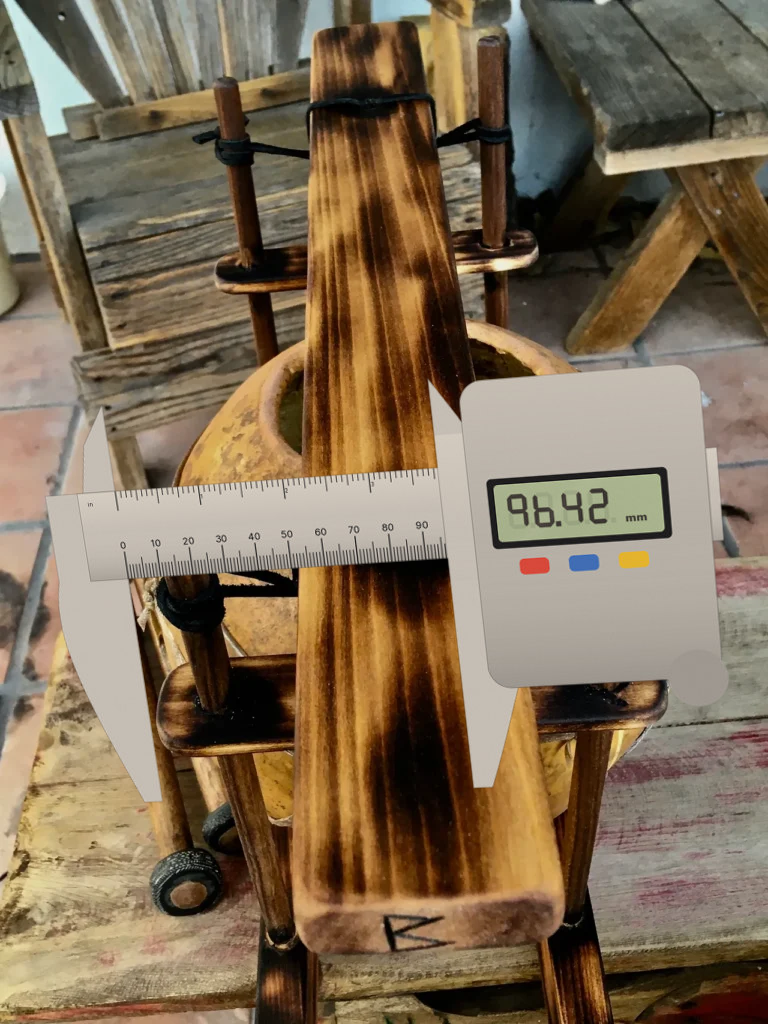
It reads 96.42
